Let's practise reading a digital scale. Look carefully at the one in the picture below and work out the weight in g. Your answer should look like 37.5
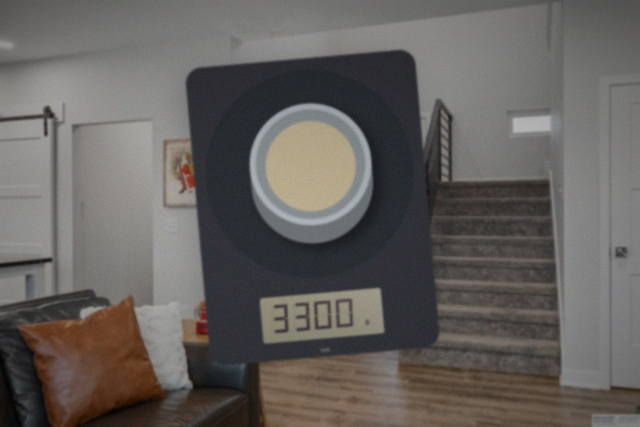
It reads 3300
